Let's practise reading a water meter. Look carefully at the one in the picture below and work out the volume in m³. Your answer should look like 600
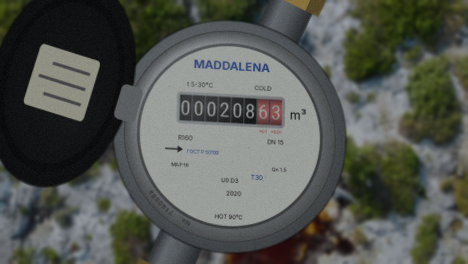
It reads 208.63
